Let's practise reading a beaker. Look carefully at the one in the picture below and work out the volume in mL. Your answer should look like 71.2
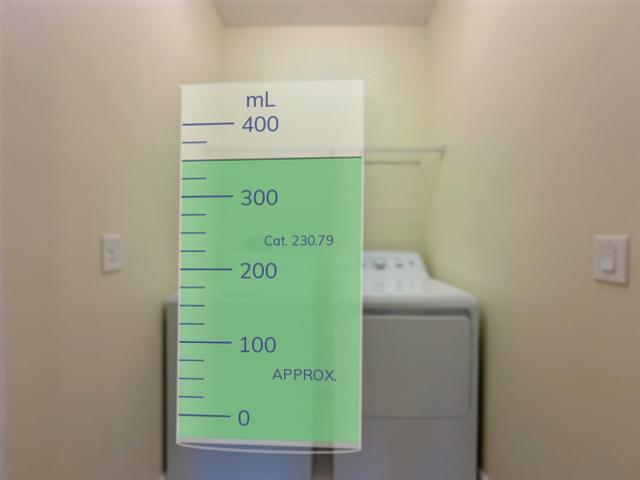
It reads 350
